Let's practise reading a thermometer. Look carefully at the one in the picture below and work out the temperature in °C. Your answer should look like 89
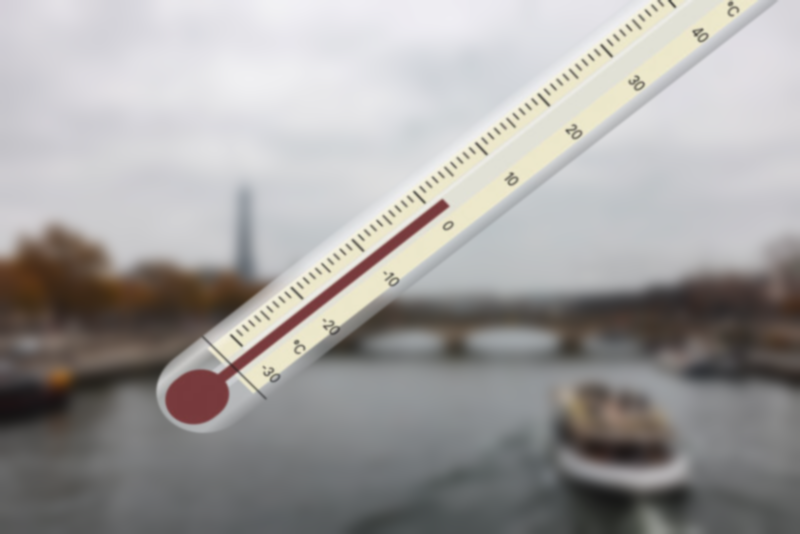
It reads 2
